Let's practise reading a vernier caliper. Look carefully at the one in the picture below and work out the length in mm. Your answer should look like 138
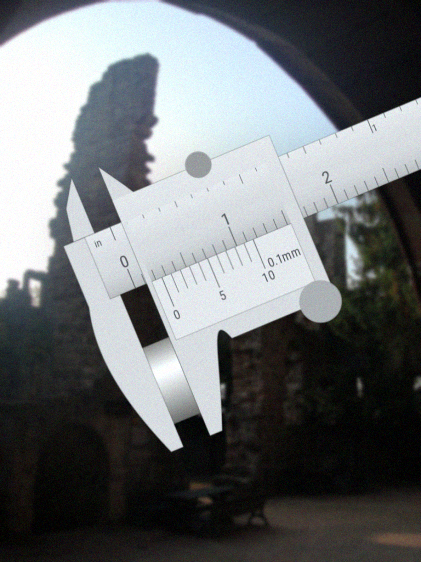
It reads 2.6
